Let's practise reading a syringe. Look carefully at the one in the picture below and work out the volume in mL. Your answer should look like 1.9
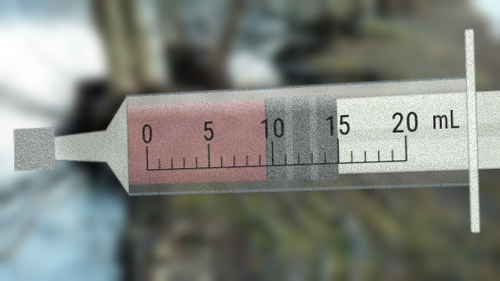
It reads 9.5
